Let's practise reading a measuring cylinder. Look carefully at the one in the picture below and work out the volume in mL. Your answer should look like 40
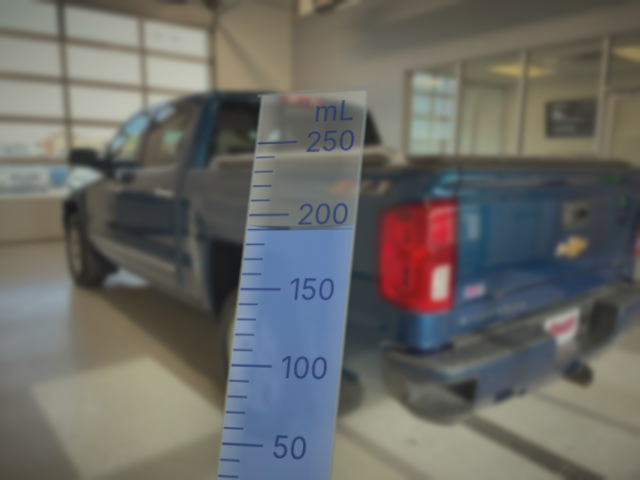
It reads 190
